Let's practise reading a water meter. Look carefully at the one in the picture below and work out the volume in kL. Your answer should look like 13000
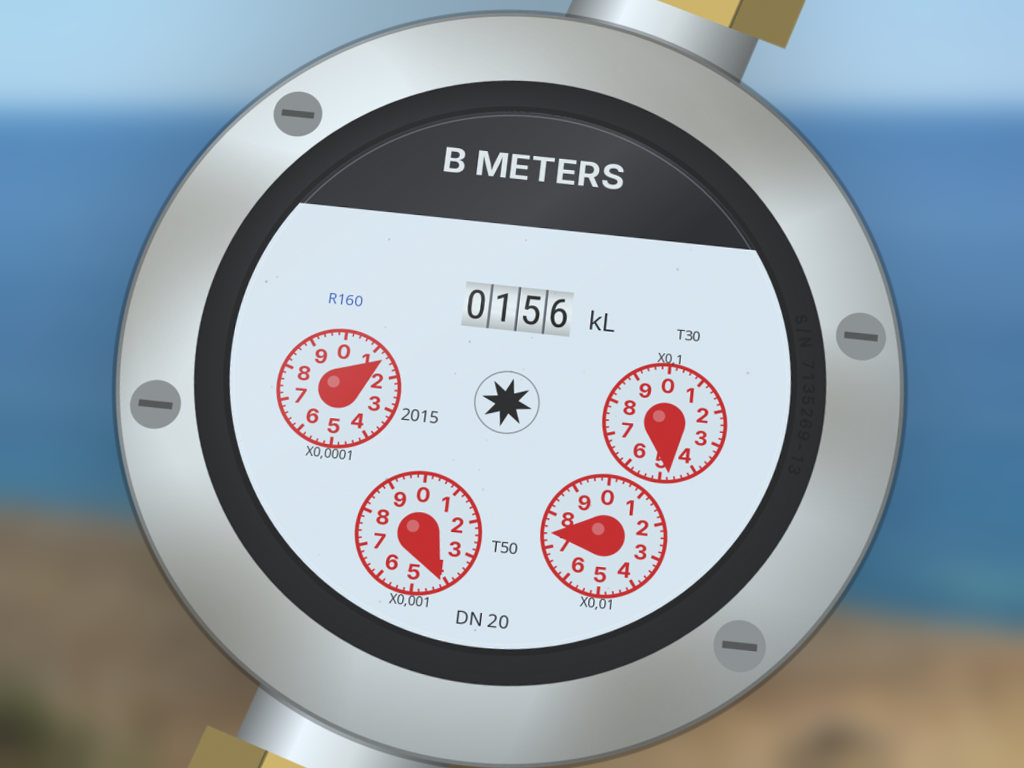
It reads 156.4741
